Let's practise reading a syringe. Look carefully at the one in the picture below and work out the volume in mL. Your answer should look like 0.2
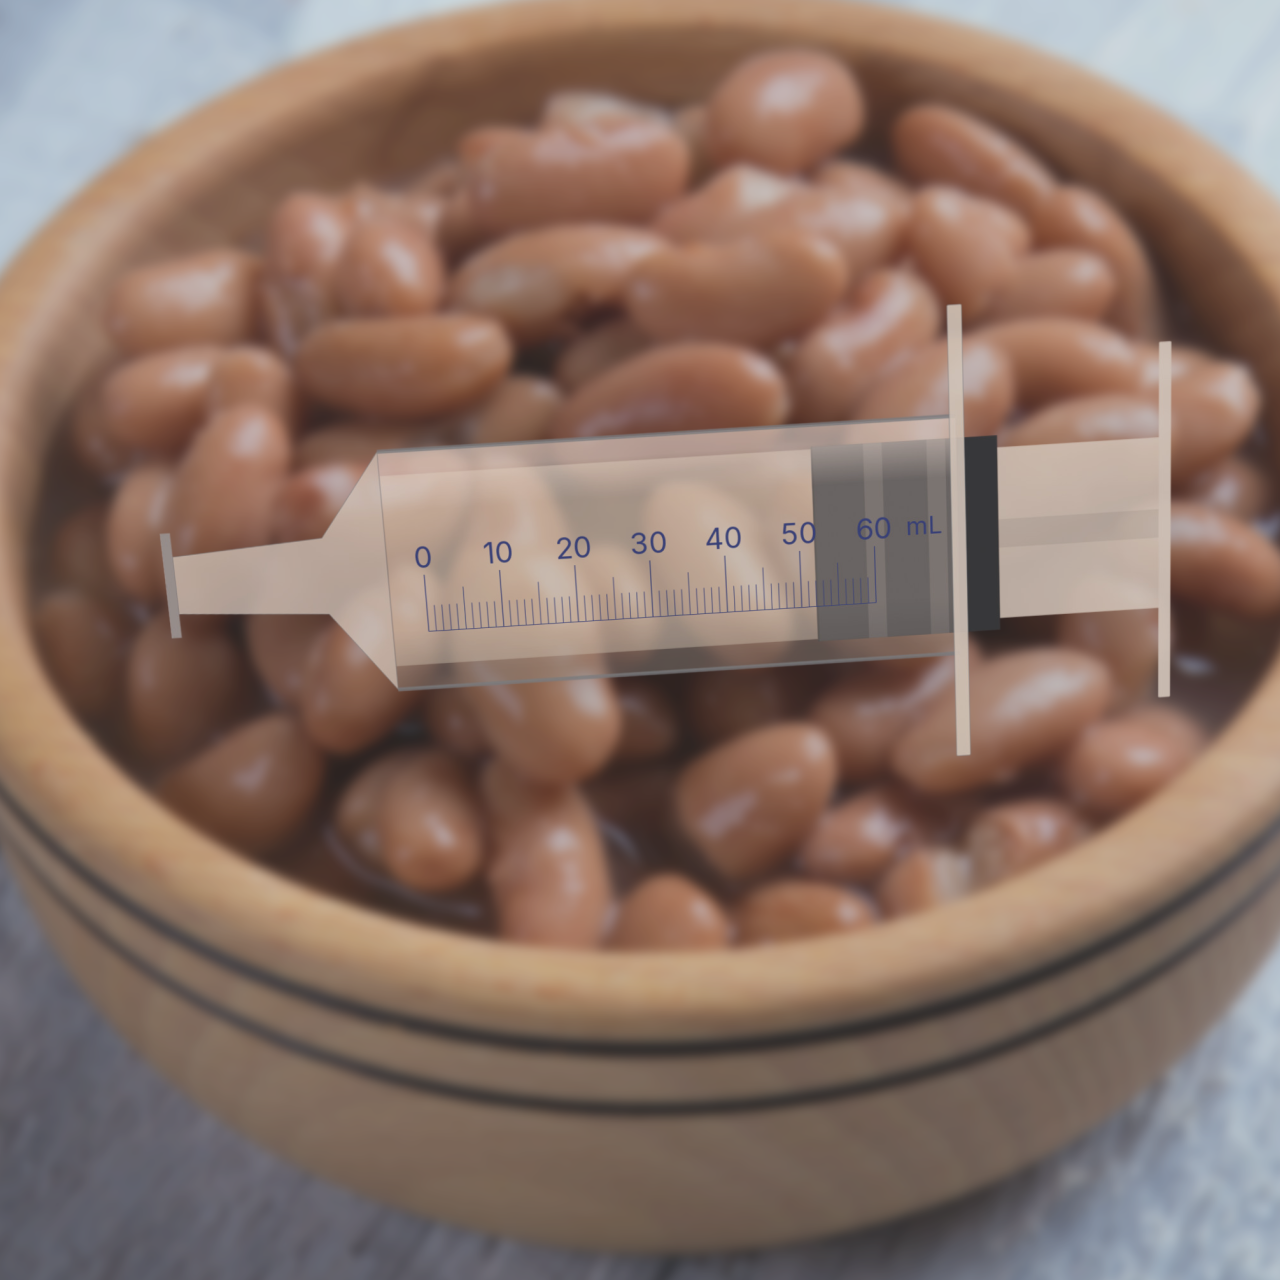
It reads 52
